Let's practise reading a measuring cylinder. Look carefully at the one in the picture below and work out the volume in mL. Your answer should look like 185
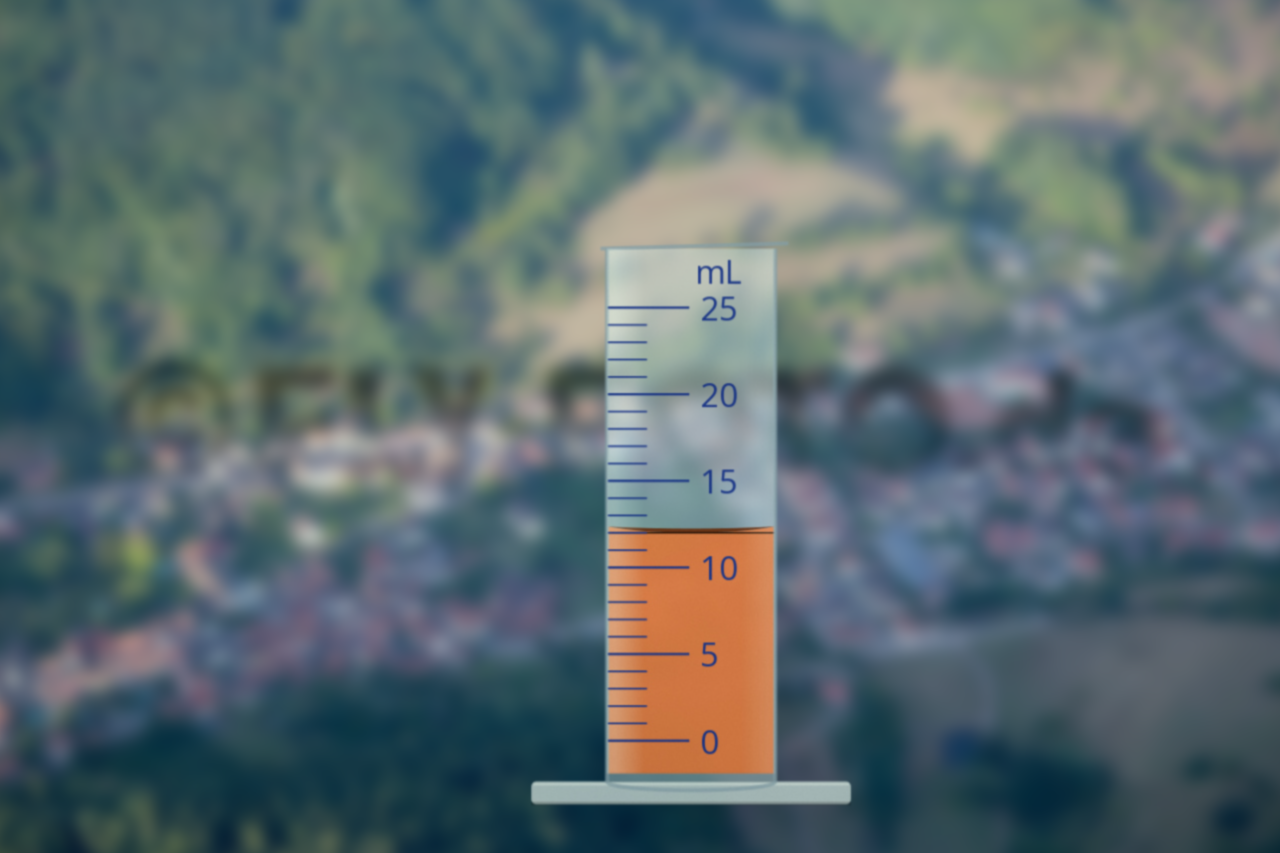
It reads 12
